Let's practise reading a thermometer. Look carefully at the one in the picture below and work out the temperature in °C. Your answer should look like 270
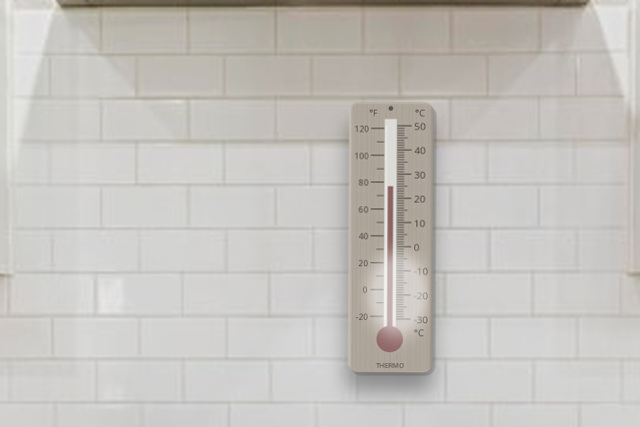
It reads 25
